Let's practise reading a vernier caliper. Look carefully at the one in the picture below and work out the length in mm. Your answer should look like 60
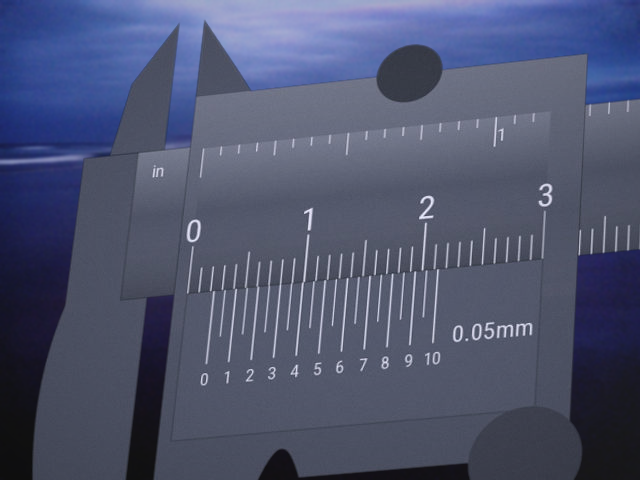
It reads 2.3
